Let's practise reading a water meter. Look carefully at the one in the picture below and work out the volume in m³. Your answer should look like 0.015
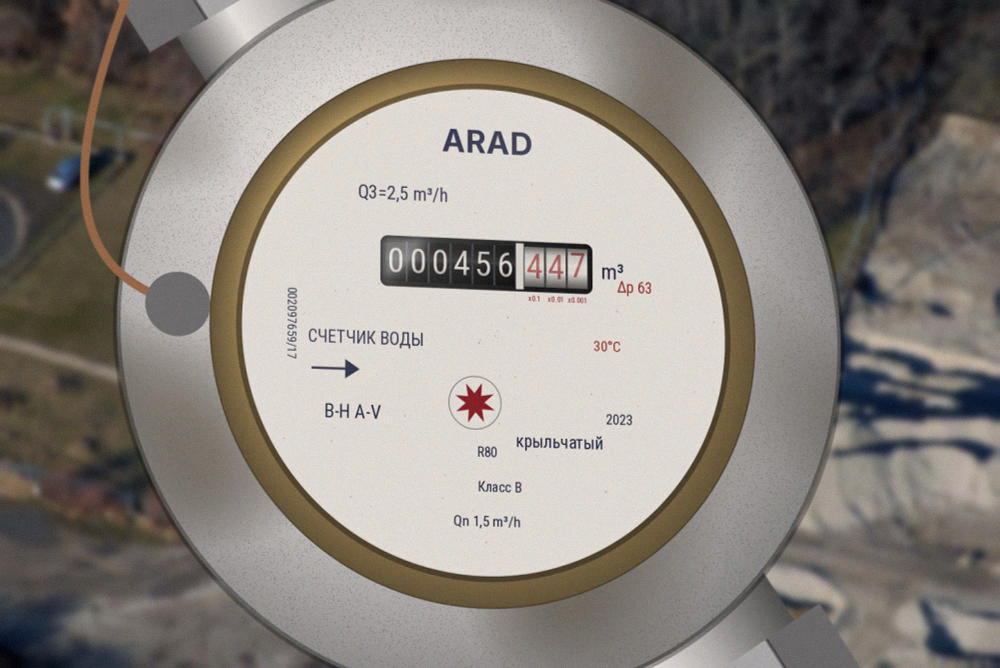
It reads 456.447
